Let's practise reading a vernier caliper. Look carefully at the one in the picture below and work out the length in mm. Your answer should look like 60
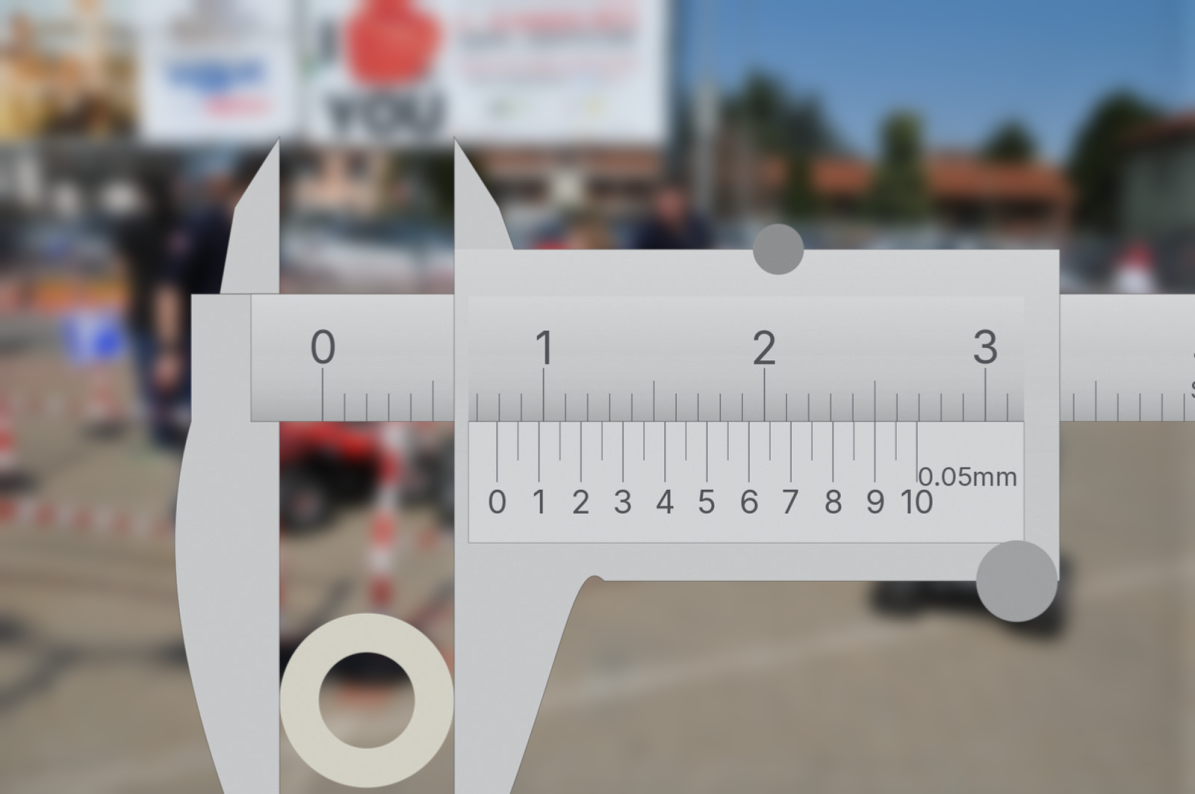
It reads 7.90
